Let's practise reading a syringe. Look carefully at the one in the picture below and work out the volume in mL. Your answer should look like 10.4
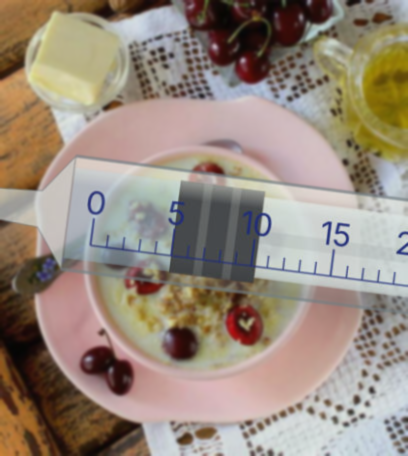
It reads 5
